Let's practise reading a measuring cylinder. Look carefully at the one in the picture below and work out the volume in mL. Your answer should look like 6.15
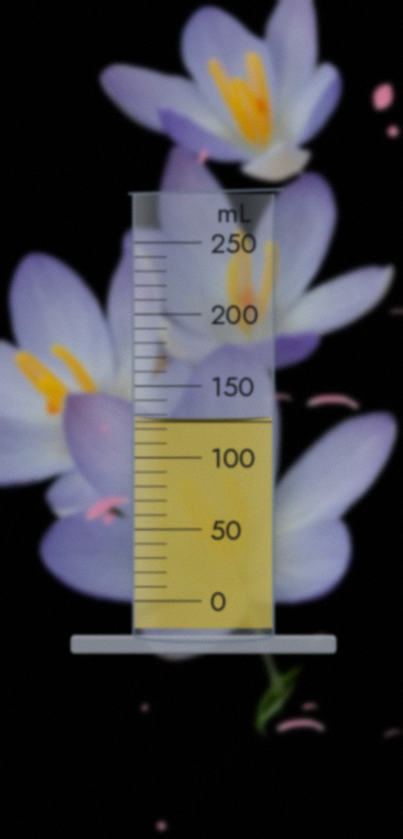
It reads 125
